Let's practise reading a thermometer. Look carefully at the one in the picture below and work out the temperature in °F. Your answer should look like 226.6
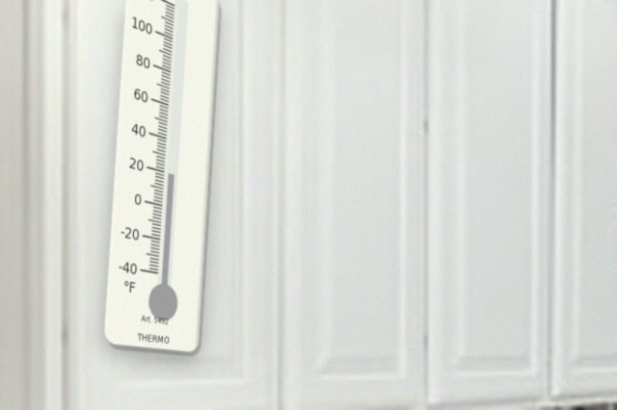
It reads 20
